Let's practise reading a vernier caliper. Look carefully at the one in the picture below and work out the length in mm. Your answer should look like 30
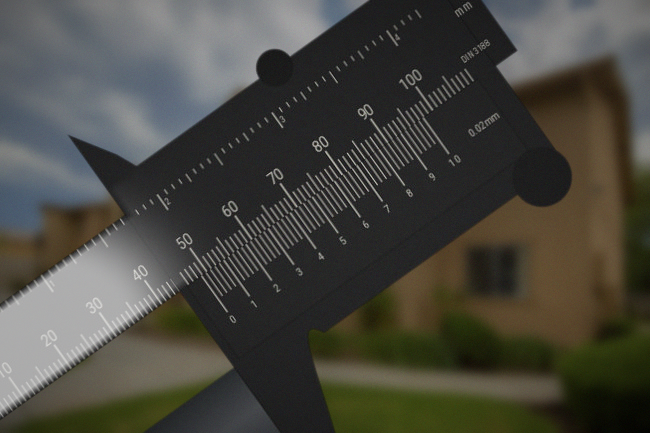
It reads 48.8
